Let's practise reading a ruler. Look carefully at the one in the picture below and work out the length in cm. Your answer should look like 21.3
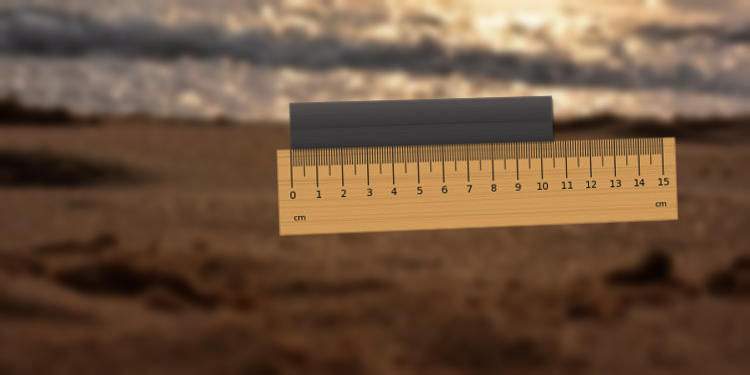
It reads 10.5
